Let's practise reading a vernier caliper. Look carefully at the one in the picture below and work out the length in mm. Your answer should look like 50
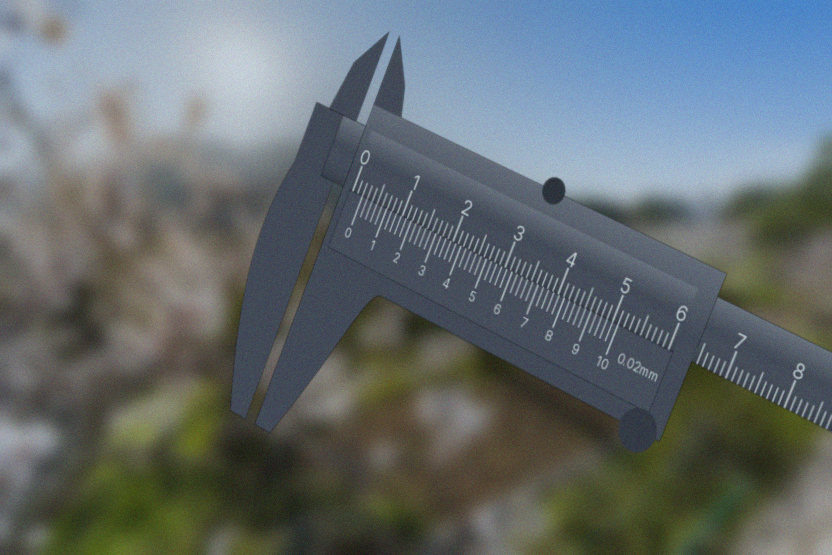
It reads 2.0
